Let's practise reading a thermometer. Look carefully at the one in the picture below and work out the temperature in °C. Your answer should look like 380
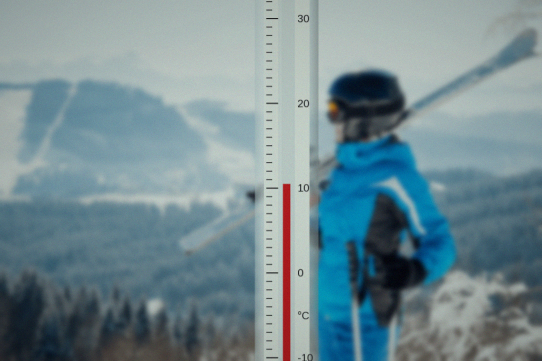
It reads 10.5
